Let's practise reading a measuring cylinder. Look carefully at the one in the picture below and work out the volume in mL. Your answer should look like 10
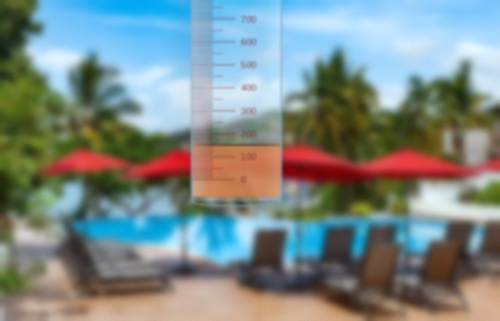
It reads 150
